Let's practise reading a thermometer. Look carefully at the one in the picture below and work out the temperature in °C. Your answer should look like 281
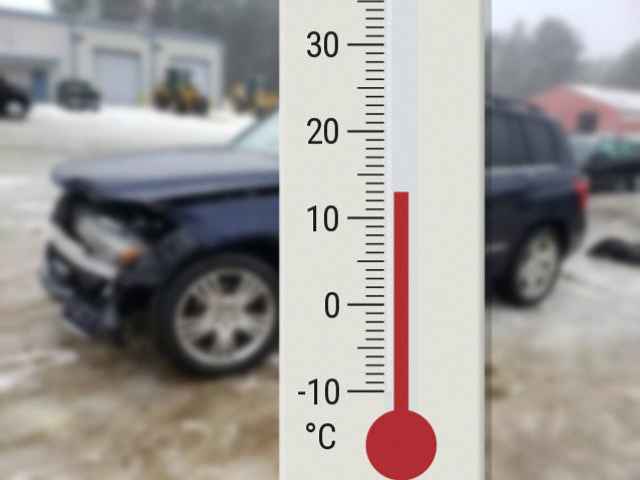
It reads 13
